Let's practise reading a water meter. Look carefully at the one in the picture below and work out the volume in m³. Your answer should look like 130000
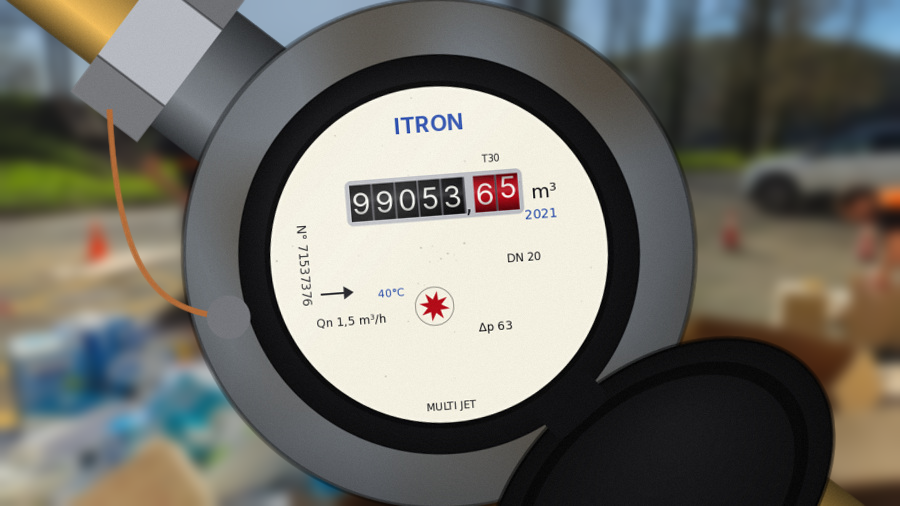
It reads 99053.65
